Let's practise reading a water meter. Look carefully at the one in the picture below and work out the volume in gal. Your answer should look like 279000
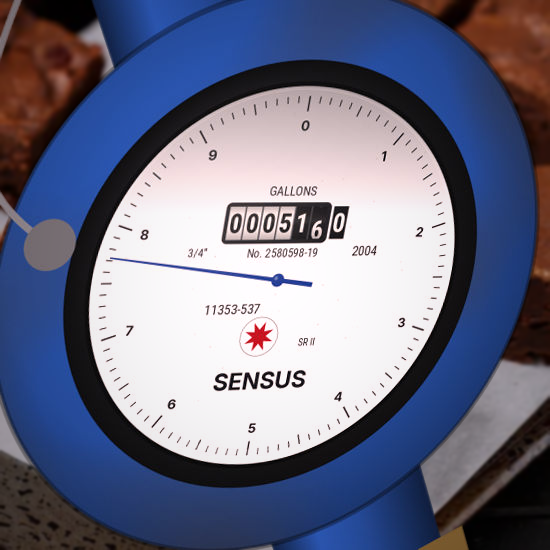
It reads 5157.7
